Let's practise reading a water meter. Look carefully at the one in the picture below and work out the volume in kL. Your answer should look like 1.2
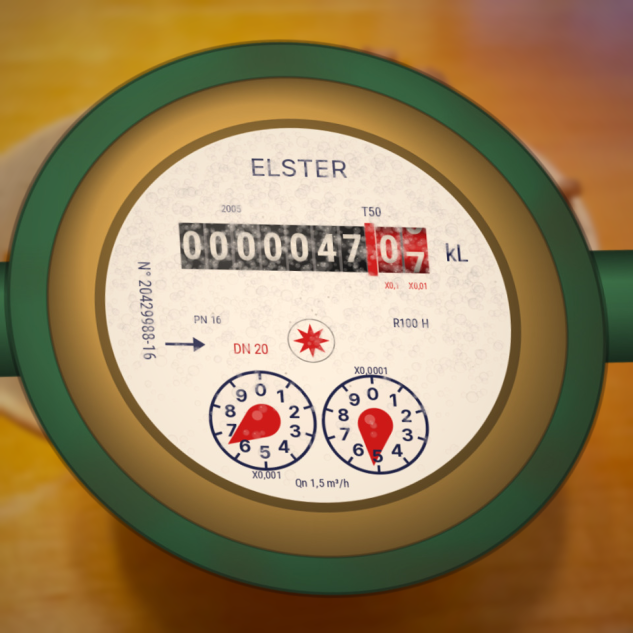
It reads 47.0665
